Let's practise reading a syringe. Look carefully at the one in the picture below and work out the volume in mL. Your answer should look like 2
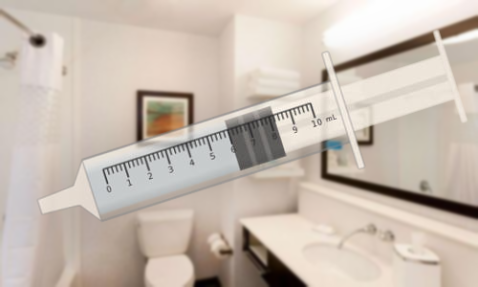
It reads 6
